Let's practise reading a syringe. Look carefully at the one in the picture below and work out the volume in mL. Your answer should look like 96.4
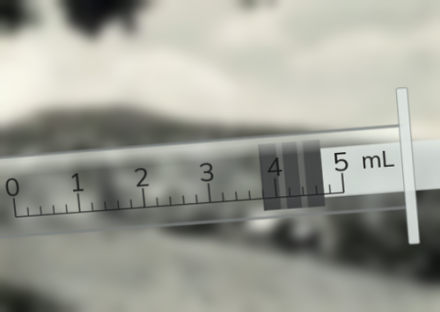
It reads 3.8
